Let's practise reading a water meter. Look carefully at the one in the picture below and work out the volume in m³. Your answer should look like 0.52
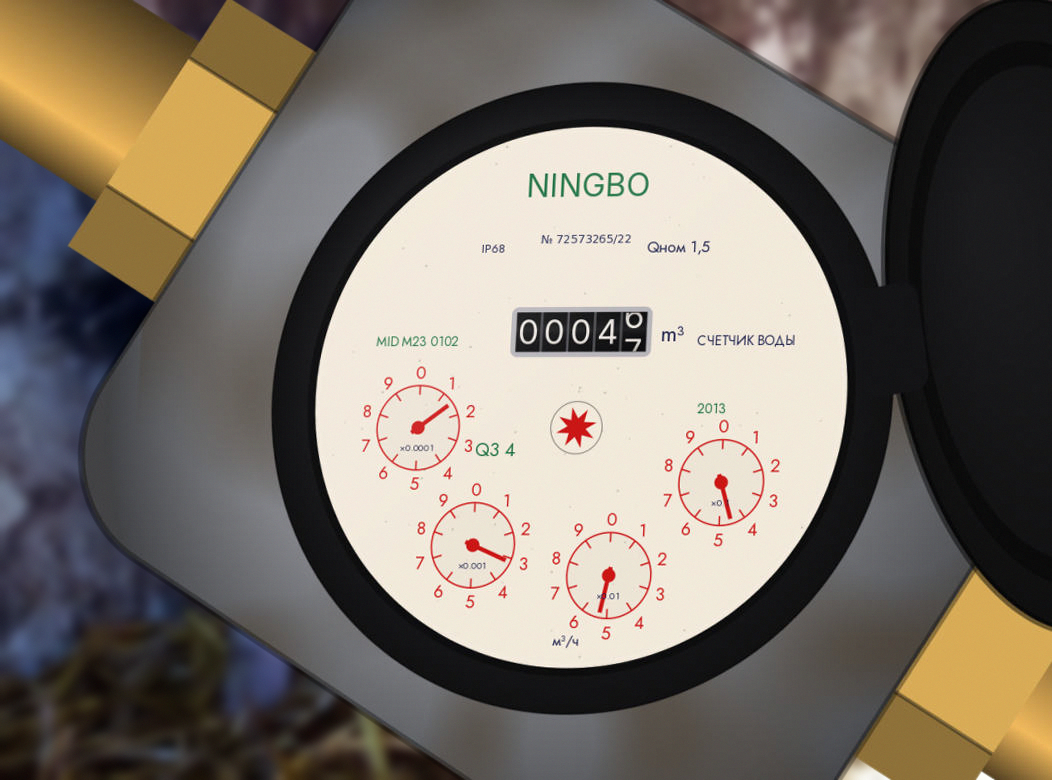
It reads 46.4531
